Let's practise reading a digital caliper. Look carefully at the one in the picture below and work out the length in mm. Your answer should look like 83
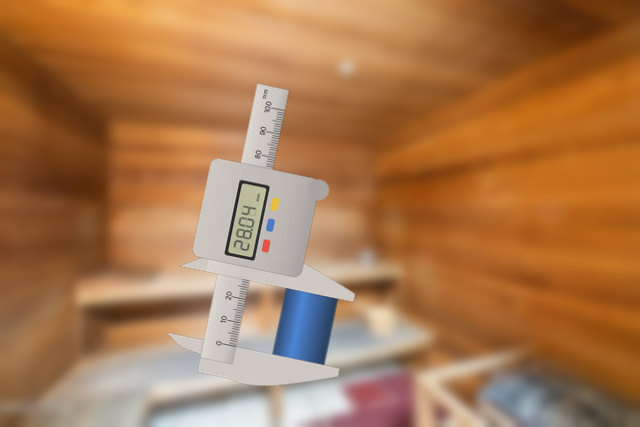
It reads 28.04
